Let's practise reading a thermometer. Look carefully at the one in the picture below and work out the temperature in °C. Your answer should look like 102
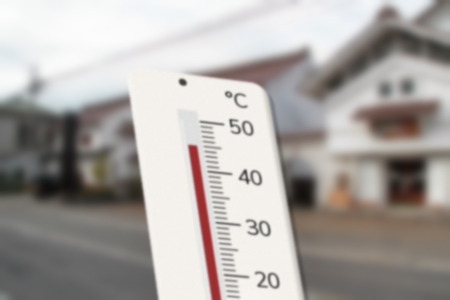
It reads 45
